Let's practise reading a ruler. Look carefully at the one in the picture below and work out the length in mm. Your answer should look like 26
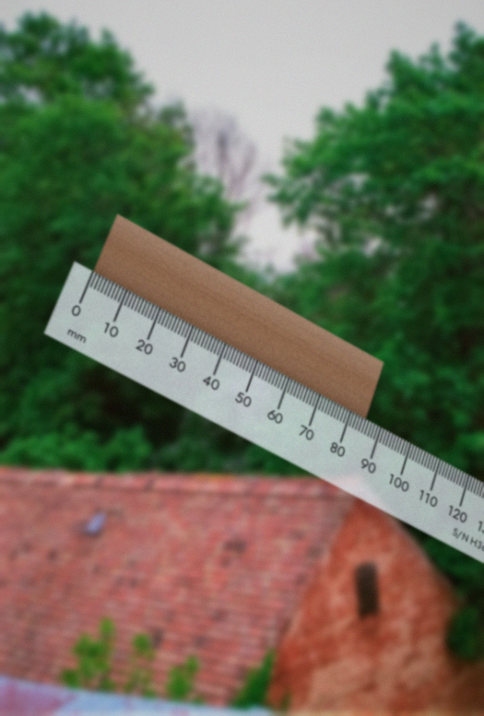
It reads 85
